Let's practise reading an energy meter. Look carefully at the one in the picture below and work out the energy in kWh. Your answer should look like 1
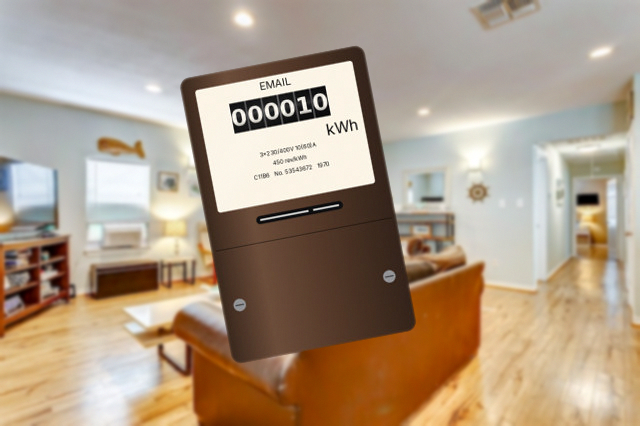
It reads 10
